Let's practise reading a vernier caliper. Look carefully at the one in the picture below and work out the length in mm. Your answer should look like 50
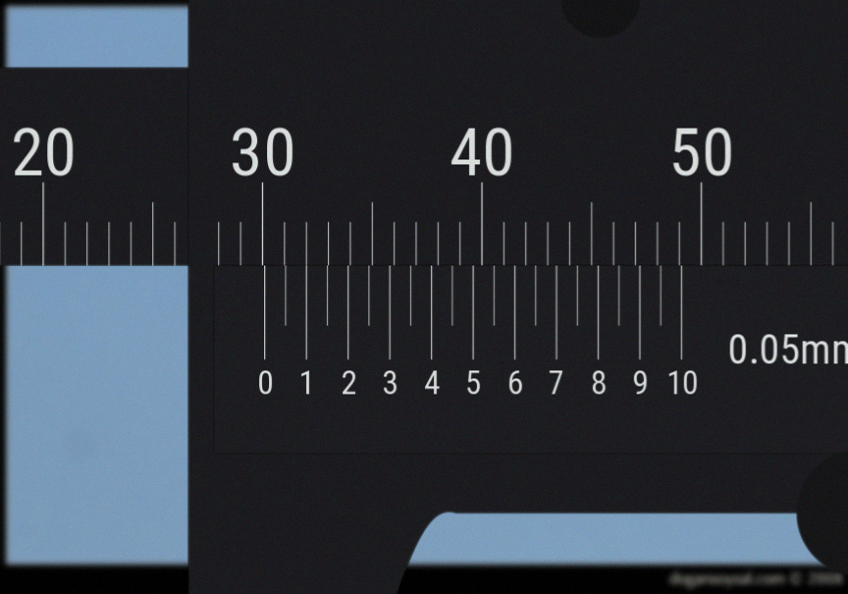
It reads 30.10
